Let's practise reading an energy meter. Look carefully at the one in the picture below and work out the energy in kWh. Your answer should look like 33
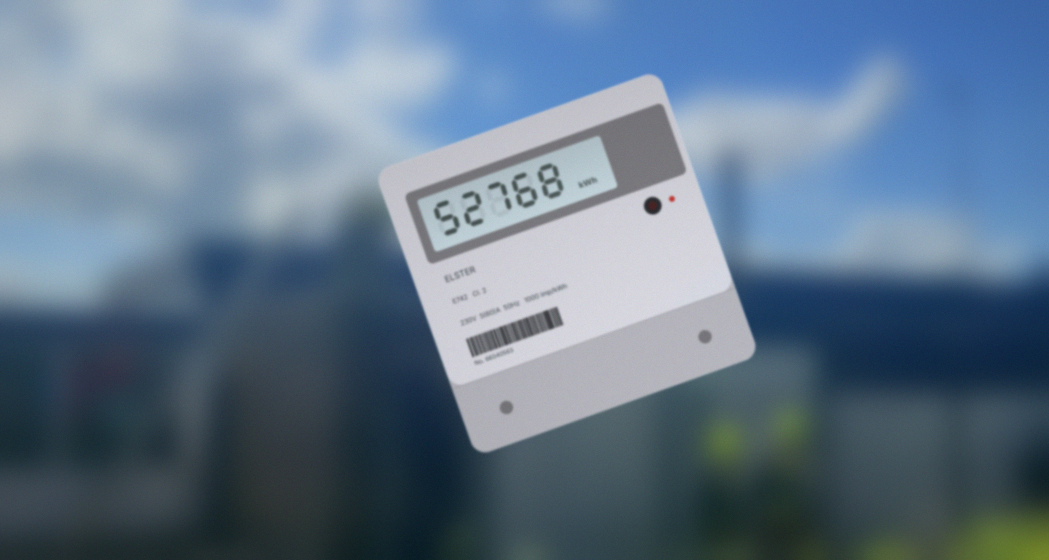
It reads 52768
